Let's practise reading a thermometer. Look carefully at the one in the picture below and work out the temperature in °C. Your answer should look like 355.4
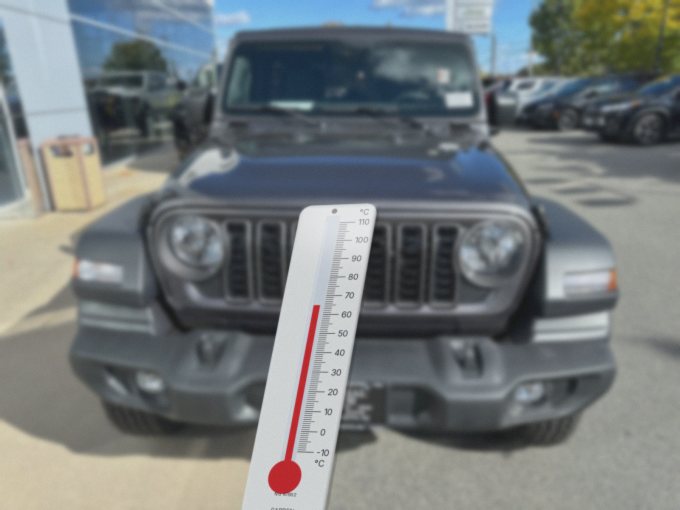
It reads 65
